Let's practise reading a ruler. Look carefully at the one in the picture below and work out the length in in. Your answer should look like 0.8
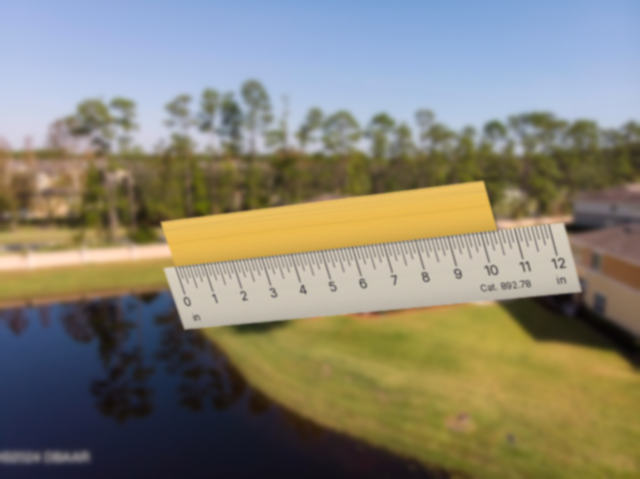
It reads 10.5
